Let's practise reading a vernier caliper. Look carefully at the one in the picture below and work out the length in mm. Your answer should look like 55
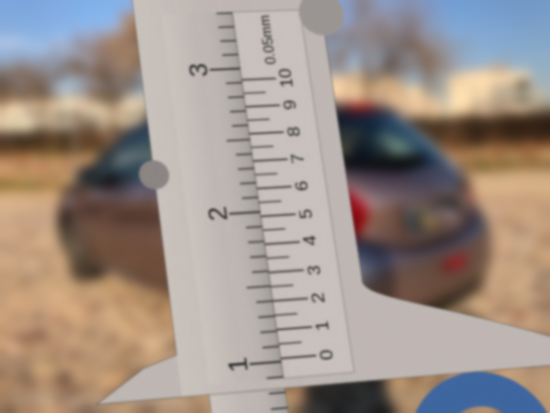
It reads 10.2
